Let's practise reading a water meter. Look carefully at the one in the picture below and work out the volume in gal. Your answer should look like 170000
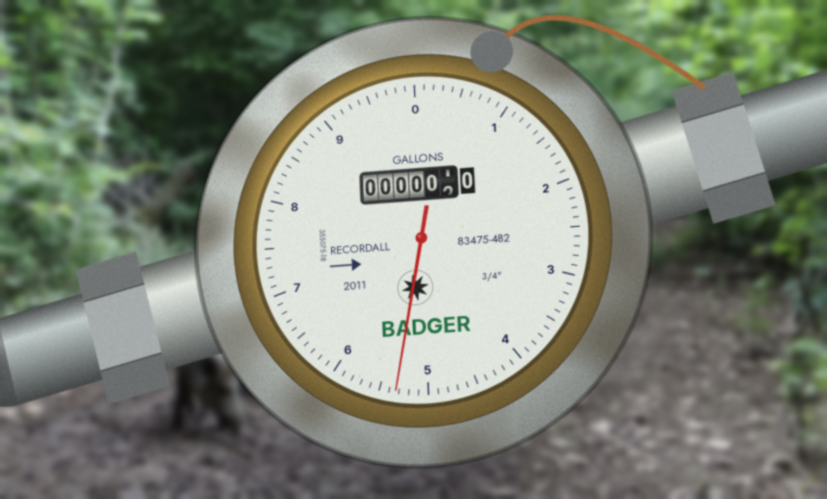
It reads 15.3
